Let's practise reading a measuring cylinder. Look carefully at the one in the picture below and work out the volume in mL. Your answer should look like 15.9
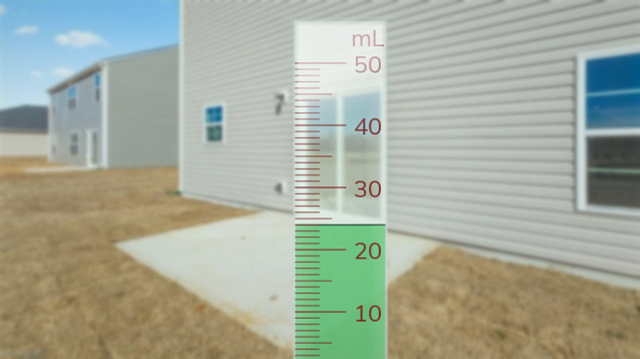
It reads 24
